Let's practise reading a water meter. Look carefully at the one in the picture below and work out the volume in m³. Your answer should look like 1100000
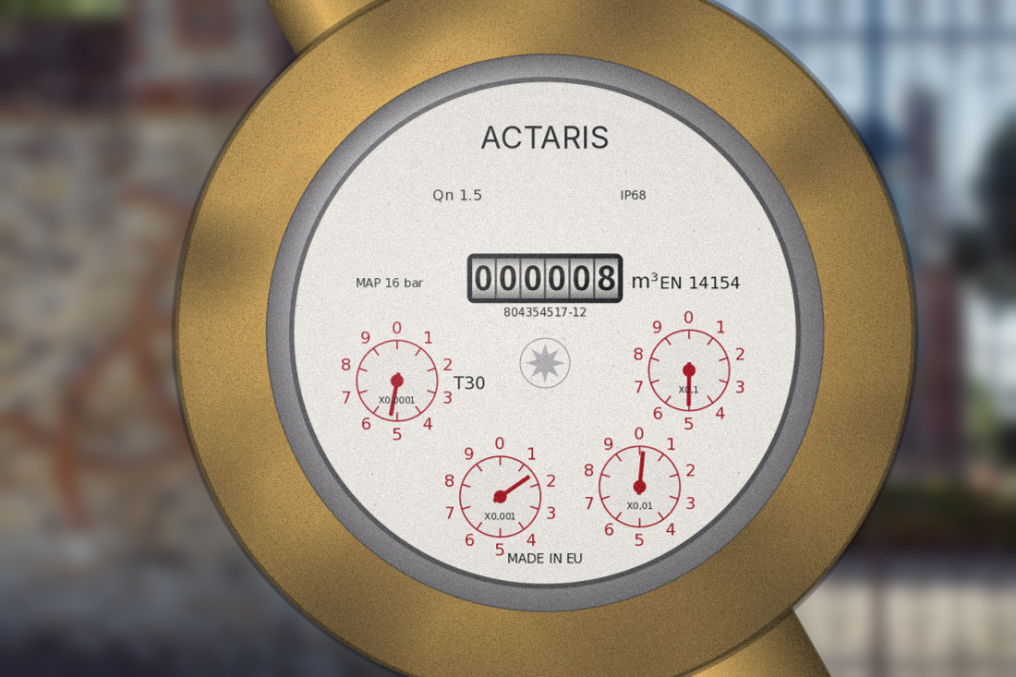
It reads 8.5015
